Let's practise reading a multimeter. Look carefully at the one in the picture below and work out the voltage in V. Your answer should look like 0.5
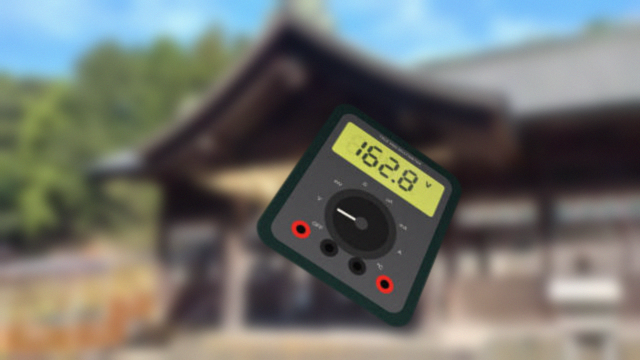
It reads 162.8
